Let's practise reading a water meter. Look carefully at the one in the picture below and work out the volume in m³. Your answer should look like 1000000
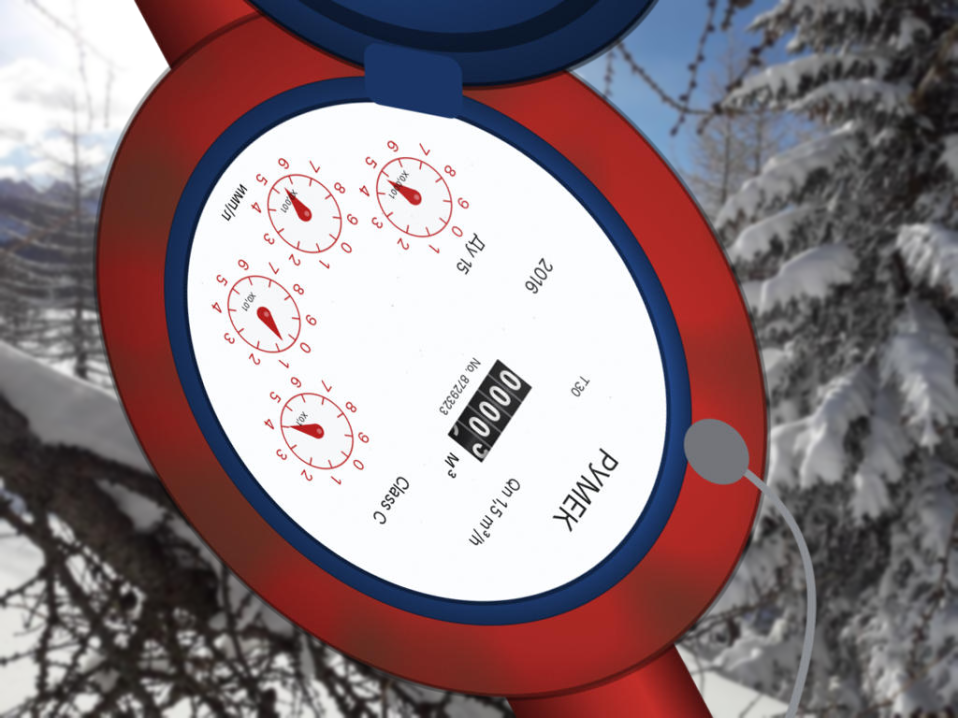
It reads 5.4054
